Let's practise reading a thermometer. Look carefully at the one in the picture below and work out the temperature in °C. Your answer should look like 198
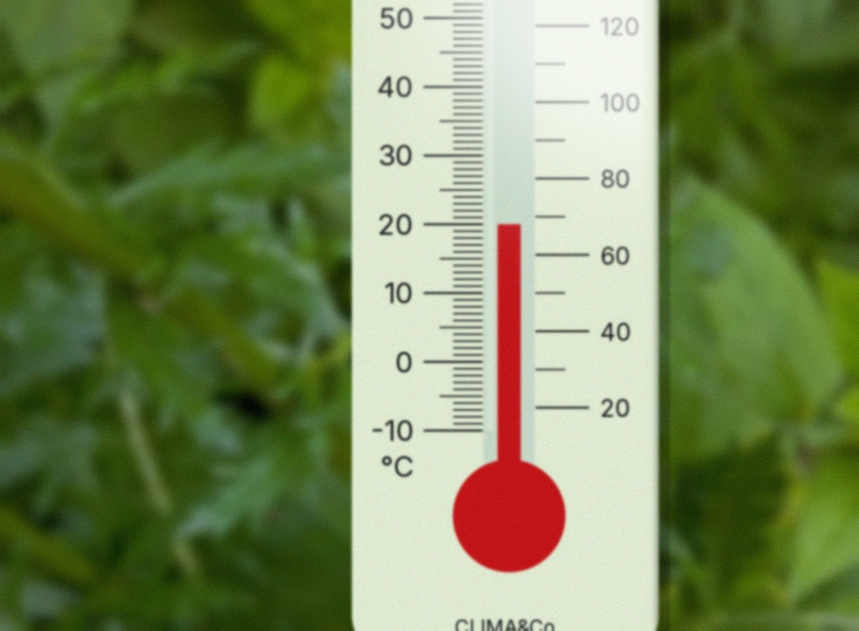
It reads 20
